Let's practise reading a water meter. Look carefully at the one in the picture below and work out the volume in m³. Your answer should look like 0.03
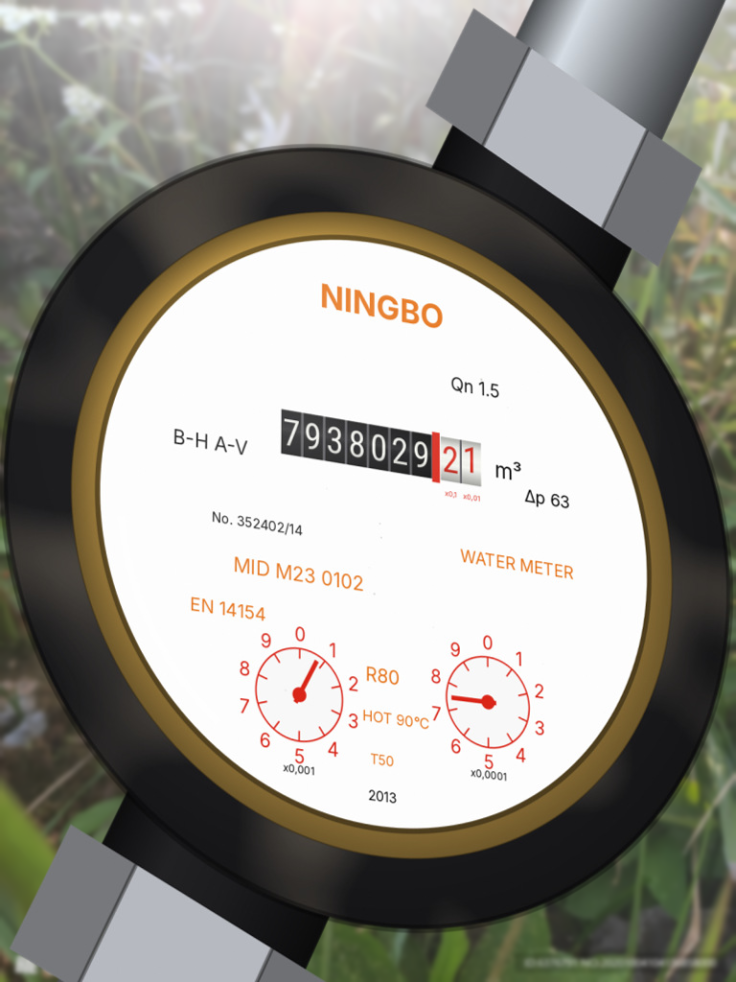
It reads 7938029.2107
